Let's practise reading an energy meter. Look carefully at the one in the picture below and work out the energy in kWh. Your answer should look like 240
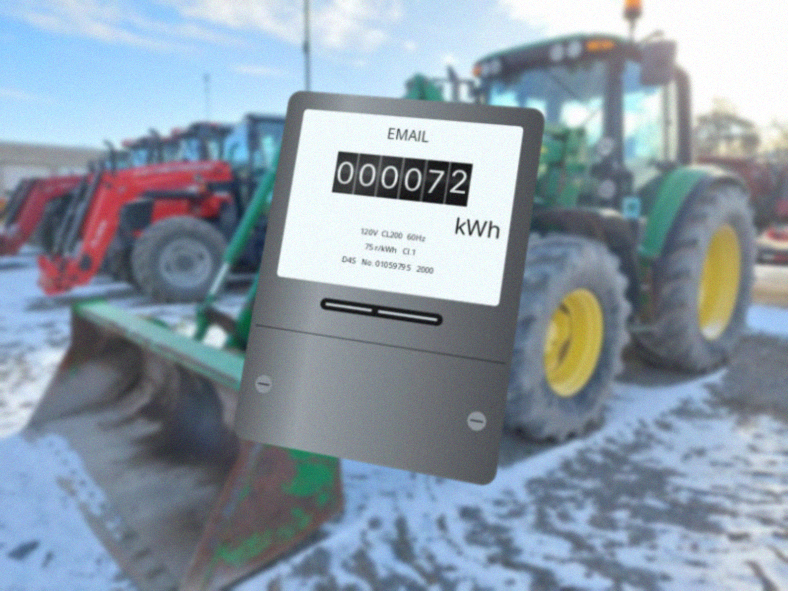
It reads 72
